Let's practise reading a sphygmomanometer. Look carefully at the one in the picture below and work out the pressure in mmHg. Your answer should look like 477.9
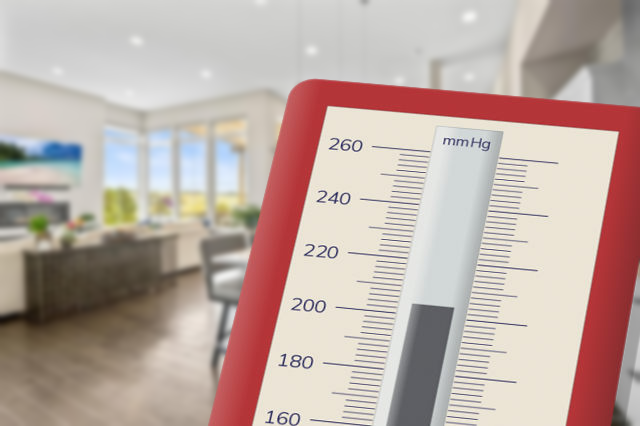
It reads 204
